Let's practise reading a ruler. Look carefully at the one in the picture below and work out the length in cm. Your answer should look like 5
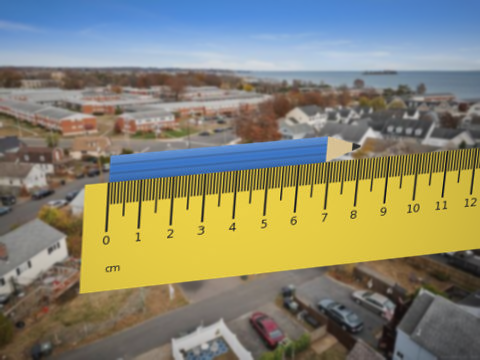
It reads 8
